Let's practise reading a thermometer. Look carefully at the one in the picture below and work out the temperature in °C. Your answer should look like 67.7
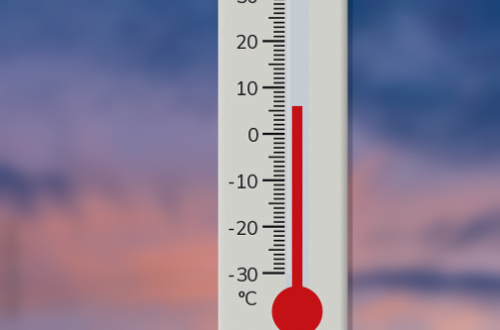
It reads 6
